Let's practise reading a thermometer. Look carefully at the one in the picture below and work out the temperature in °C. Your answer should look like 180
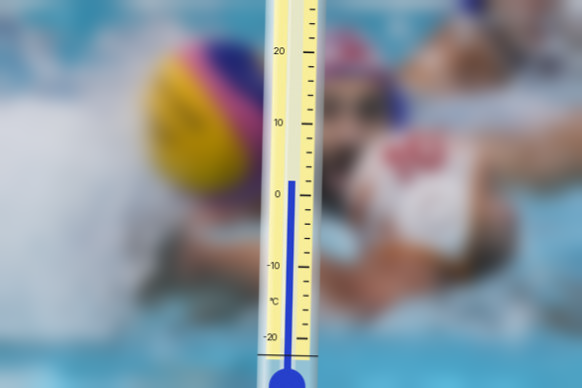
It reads 2
